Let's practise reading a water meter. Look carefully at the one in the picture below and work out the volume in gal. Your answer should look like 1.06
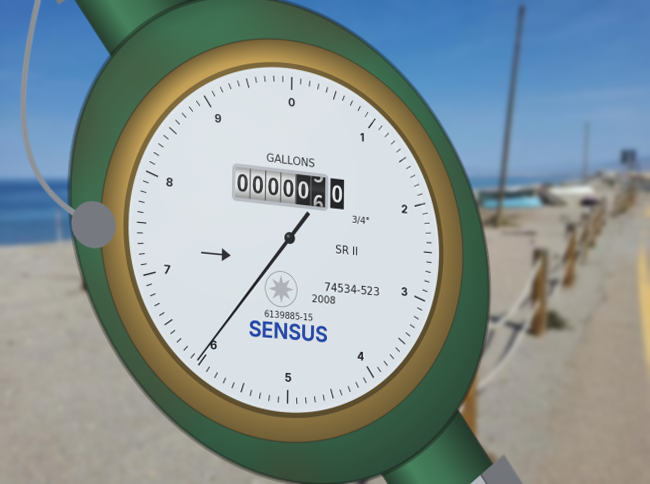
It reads 56.0
